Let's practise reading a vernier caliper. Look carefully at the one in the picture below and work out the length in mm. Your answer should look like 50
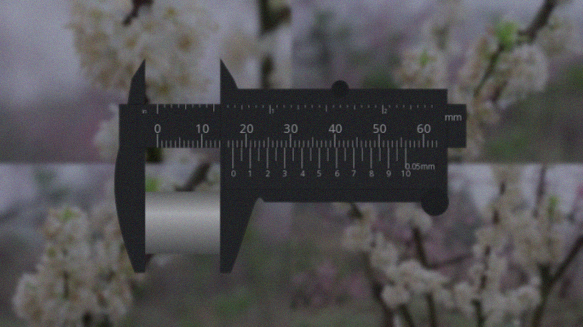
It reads 17.0
